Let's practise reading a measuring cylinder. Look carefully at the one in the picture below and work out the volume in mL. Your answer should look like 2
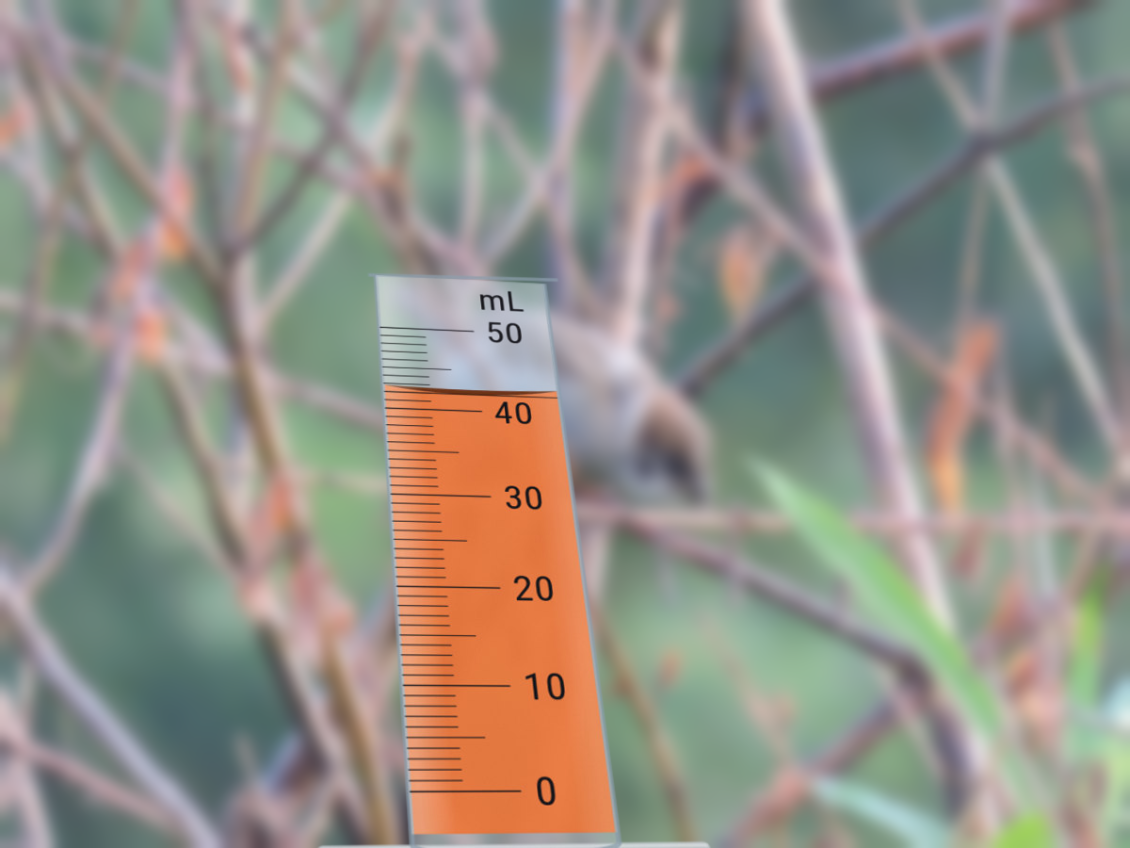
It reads 42
